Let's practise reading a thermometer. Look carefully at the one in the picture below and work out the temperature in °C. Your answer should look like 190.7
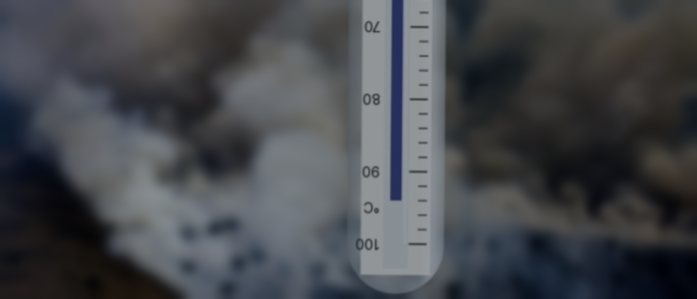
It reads 94
